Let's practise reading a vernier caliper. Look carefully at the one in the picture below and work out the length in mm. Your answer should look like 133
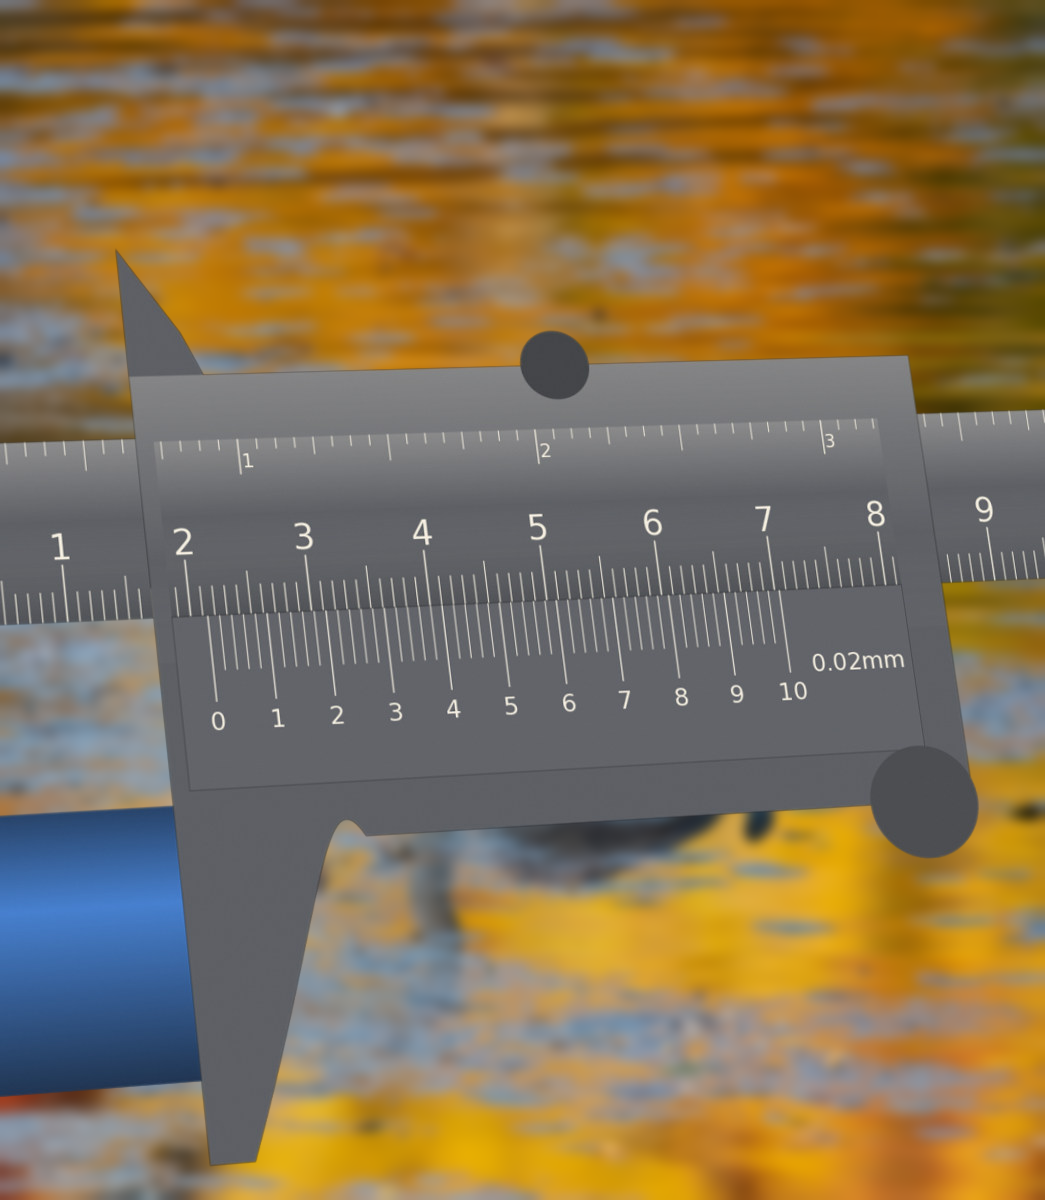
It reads 21.4
